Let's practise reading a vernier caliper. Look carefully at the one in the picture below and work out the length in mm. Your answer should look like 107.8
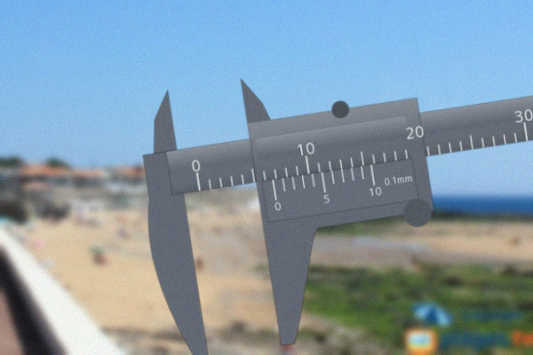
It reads 6.7
